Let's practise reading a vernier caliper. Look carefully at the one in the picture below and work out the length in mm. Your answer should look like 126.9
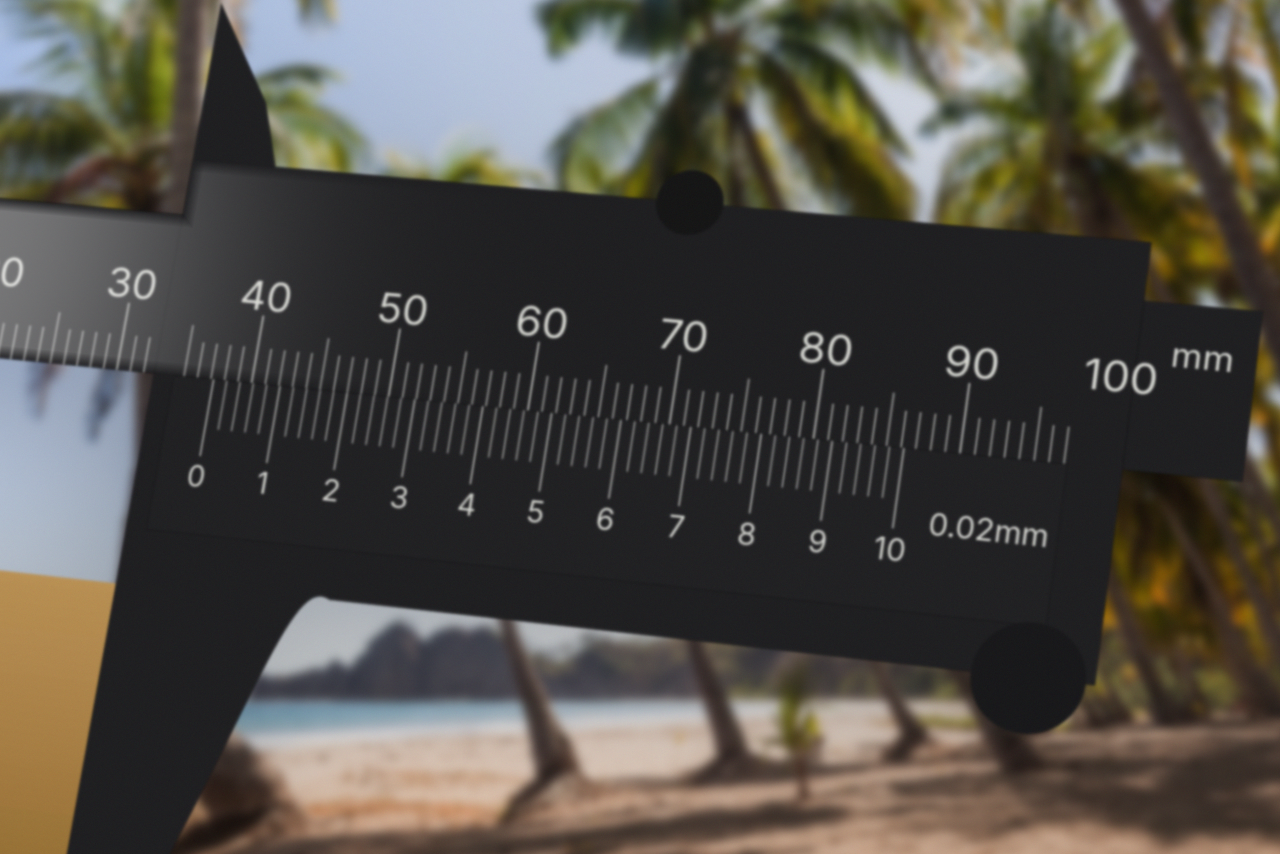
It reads 37.2
